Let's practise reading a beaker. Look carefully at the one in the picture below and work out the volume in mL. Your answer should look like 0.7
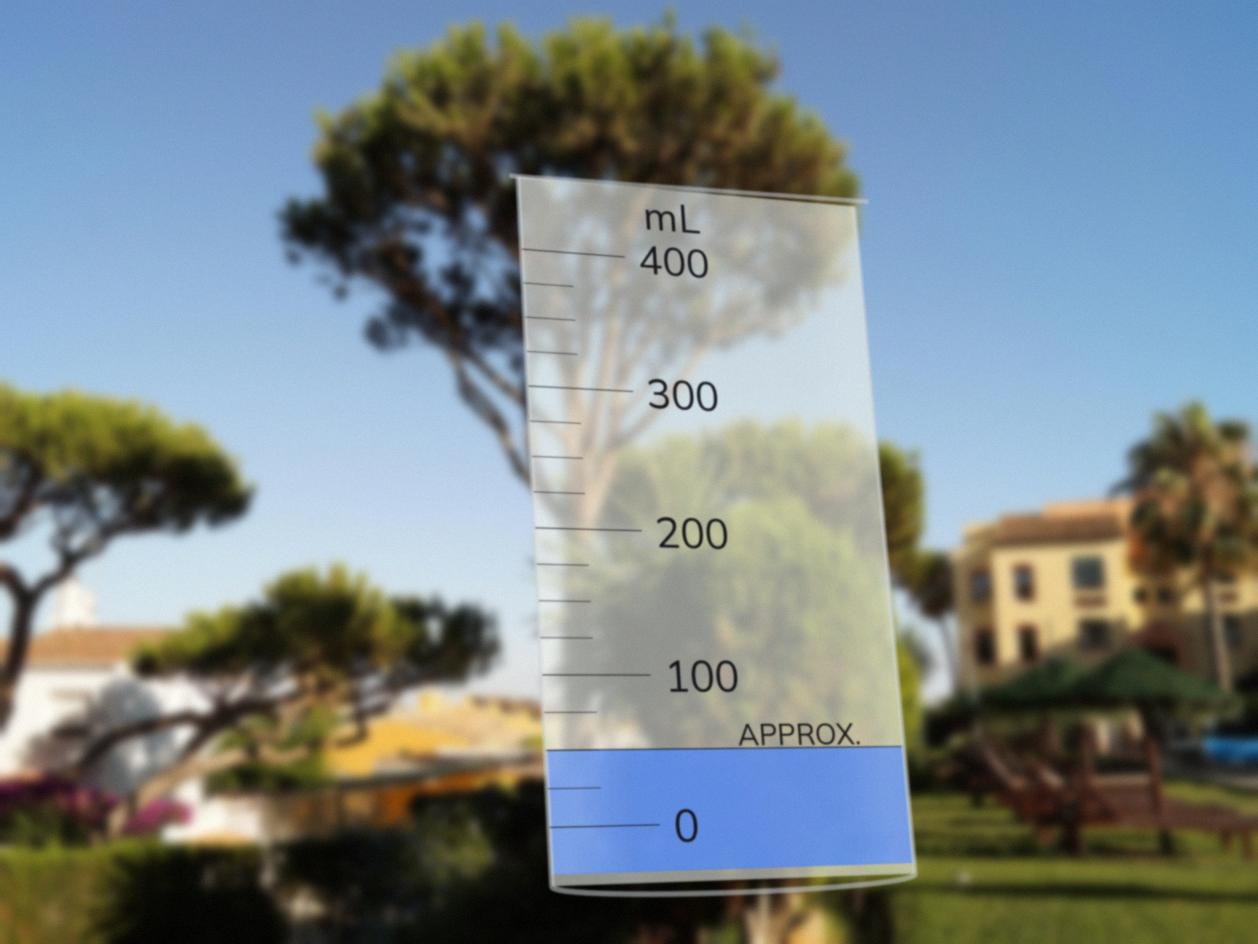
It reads 50
